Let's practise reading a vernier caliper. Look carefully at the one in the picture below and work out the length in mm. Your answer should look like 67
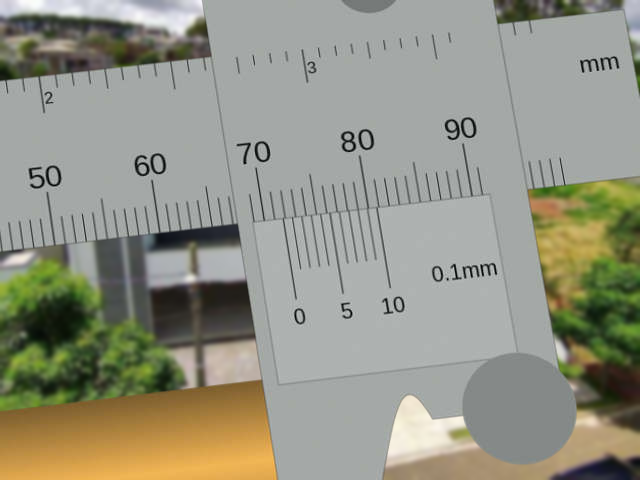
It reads 71.8
